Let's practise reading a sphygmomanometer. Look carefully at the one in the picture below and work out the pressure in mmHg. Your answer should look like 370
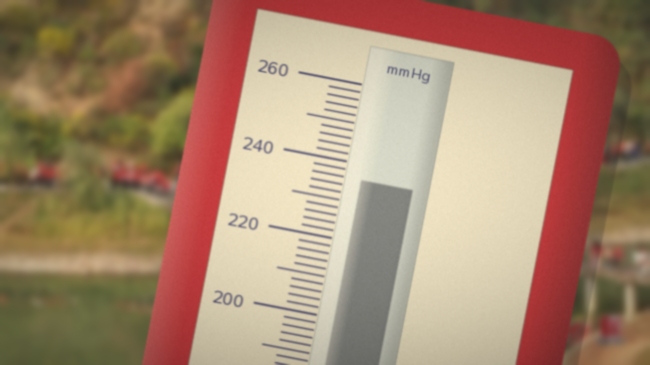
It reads 236
